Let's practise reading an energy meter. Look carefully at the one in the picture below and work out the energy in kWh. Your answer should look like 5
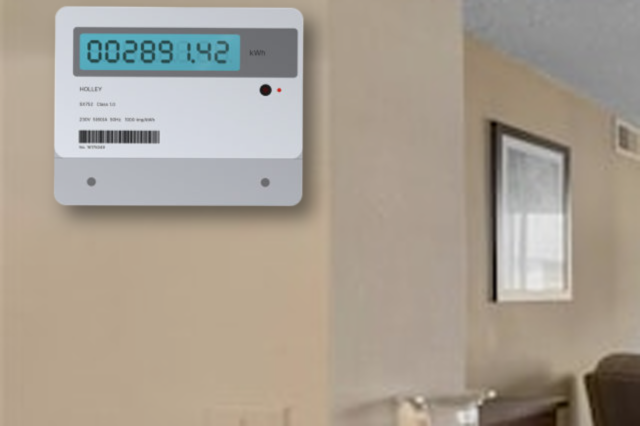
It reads 2891.42
